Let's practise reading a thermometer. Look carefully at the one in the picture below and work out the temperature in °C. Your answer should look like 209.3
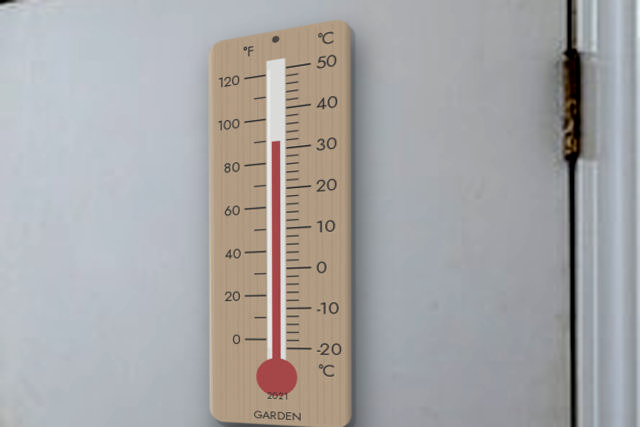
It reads 32
